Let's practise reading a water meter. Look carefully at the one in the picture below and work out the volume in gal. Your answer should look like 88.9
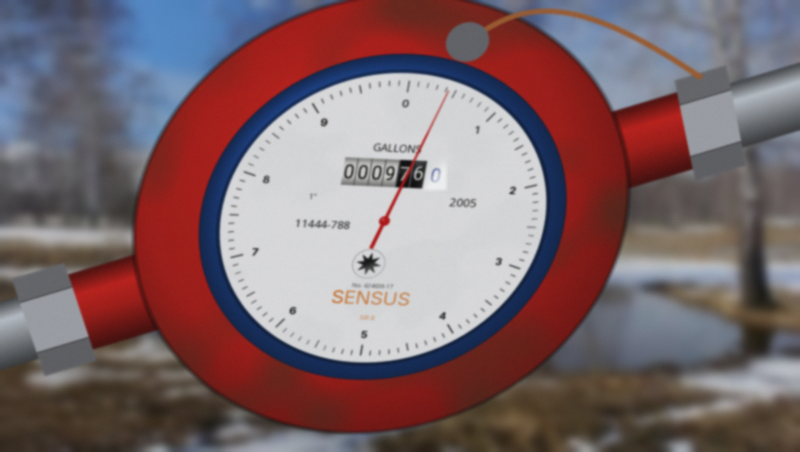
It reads 9760.4
